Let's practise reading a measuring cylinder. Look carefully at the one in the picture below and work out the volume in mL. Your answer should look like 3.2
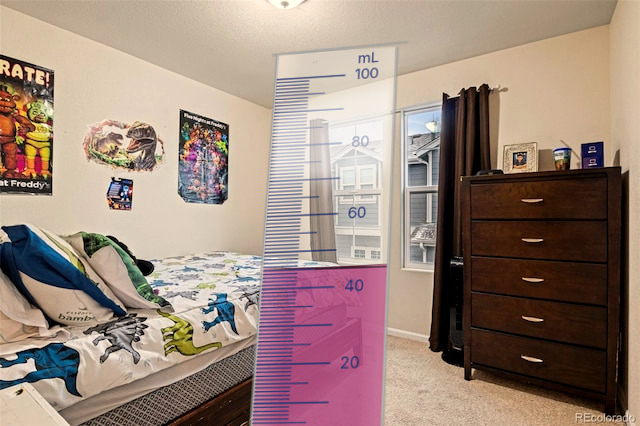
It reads 45
